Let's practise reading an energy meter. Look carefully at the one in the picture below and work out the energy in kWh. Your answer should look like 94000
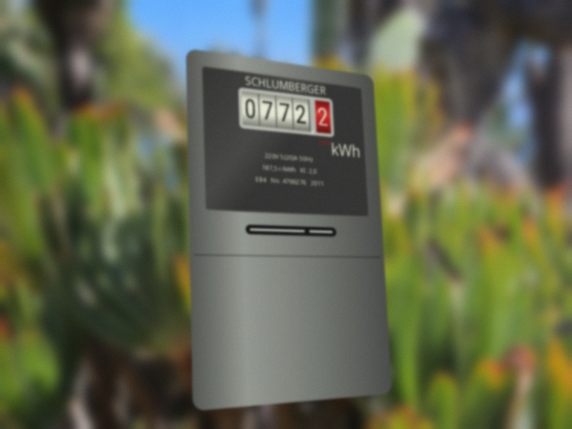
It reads 772.2
